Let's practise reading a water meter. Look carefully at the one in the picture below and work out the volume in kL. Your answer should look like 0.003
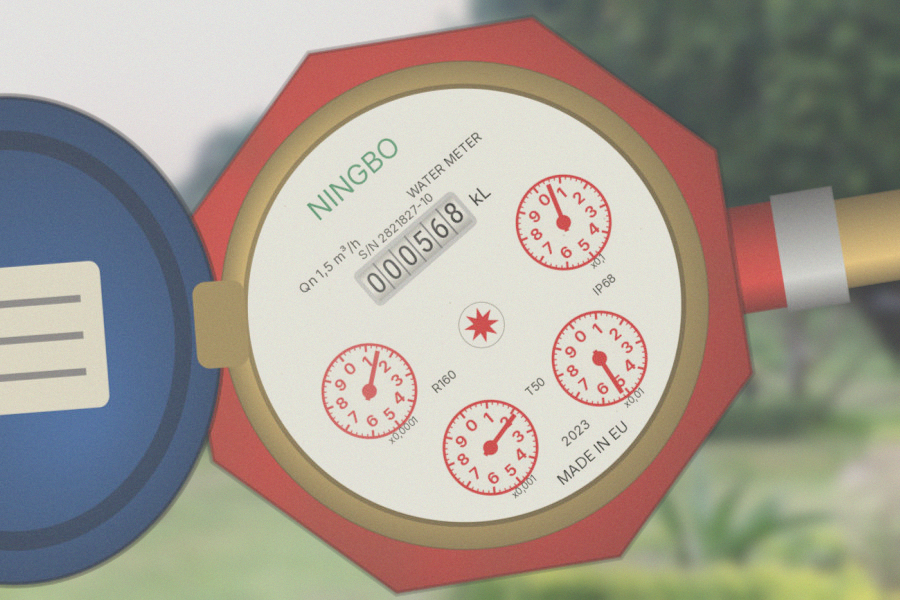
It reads 568.0521
